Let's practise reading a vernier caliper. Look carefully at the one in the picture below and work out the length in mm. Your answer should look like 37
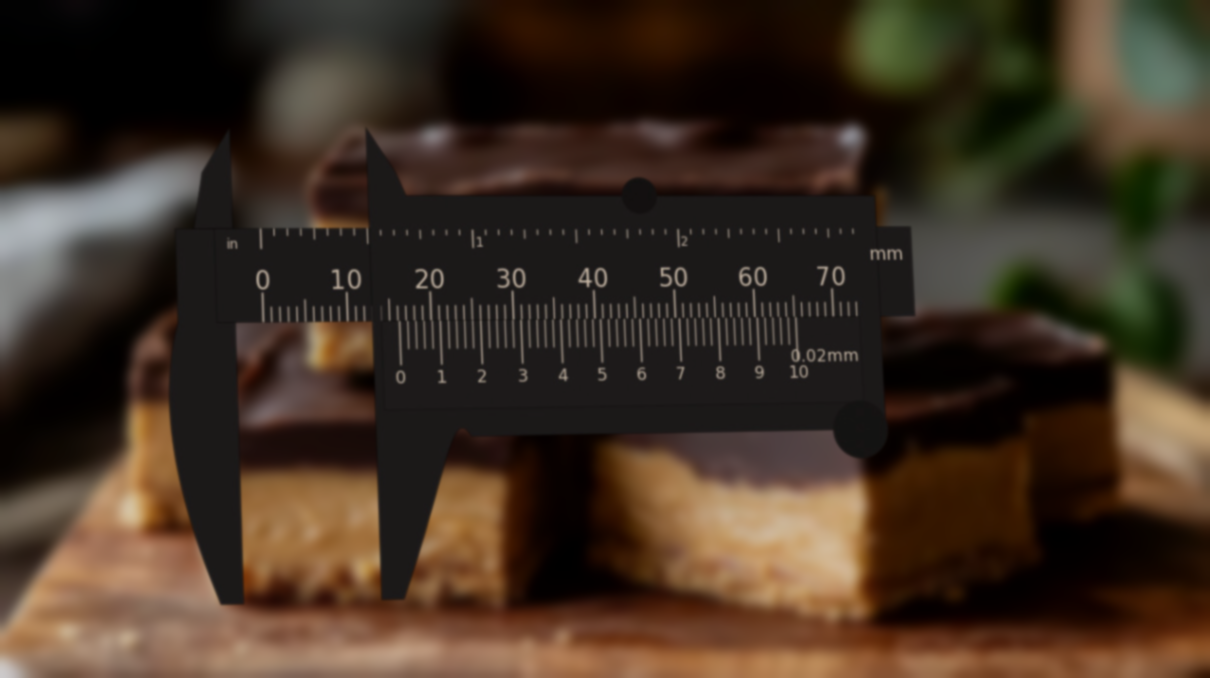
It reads 16.2
